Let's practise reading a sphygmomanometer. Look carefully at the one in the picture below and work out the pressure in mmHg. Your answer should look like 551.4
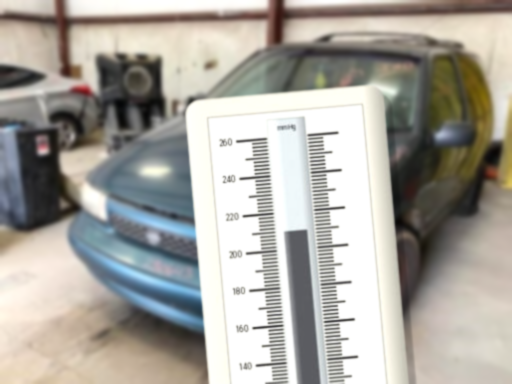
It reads 210
